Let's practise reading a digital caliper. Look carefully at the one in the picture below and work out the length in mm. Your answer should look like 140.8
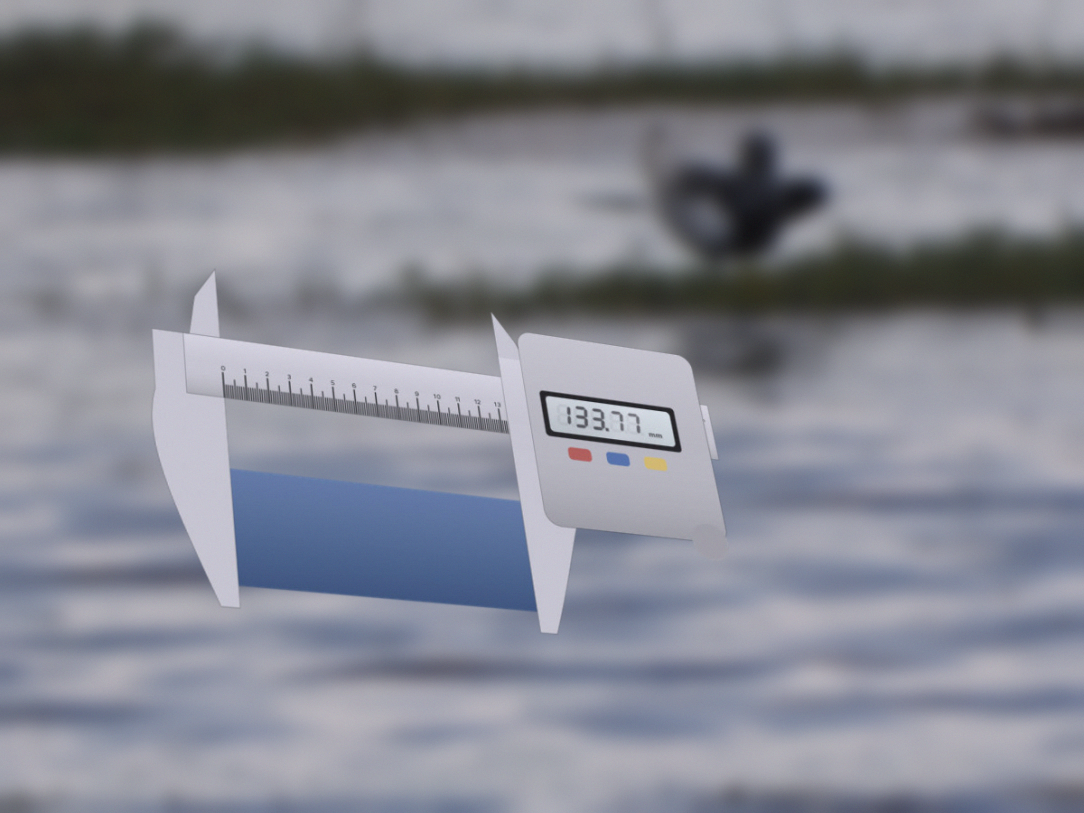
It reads 133.77
